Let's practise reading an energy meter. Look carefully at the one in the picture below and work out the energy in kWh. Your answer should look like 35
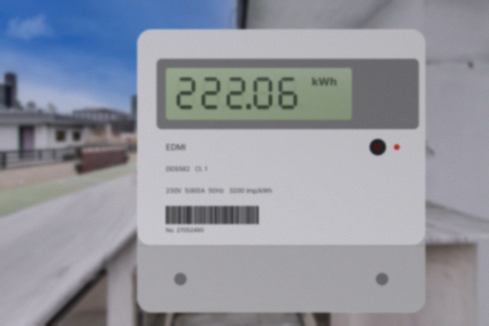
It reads 222.06
